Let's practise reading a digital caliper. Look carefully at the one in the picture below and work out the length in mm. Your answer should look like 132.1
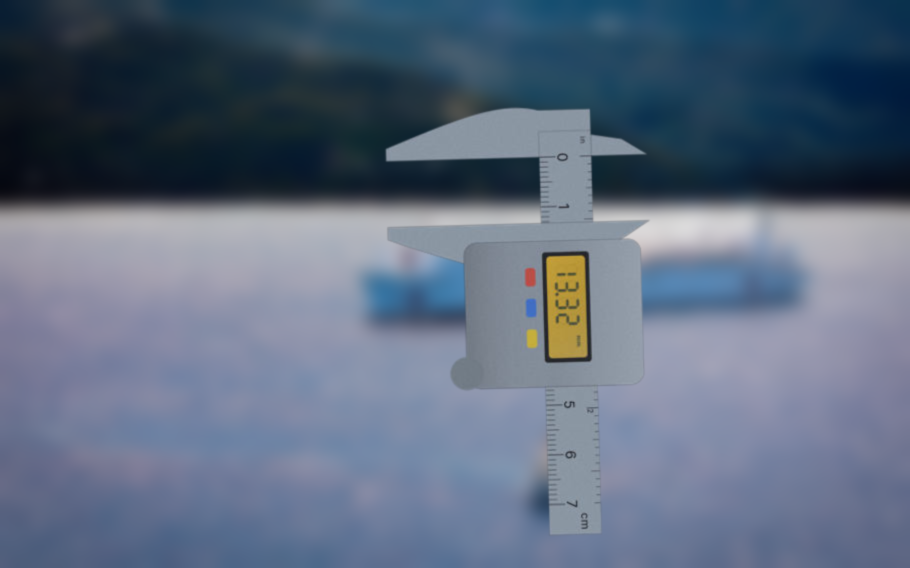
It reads 13.32
